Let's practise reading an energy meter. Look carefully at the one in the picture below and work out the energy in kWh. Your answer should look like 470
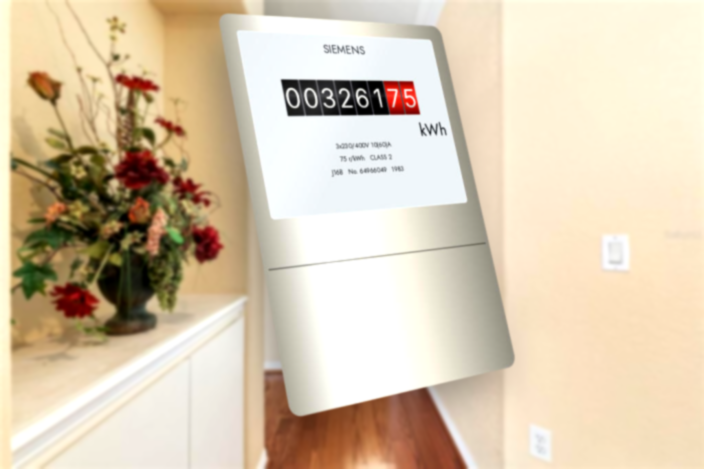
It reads 3261.75
